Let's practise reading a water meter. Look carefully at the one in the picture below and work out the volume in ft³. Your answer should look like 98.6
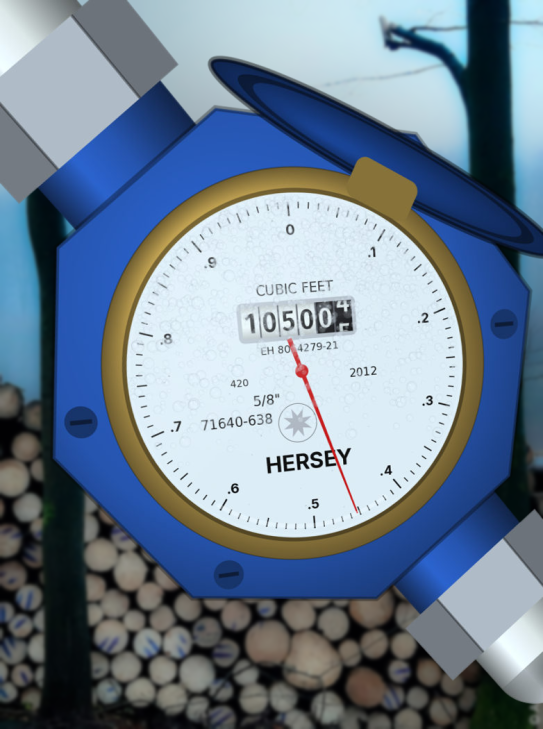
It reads 105004.45
